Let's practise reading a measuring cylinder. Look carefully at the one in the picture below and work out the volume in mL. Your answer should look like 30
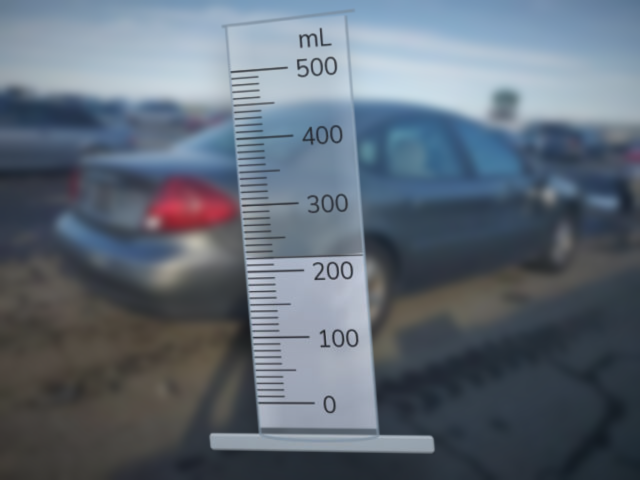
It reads 220
